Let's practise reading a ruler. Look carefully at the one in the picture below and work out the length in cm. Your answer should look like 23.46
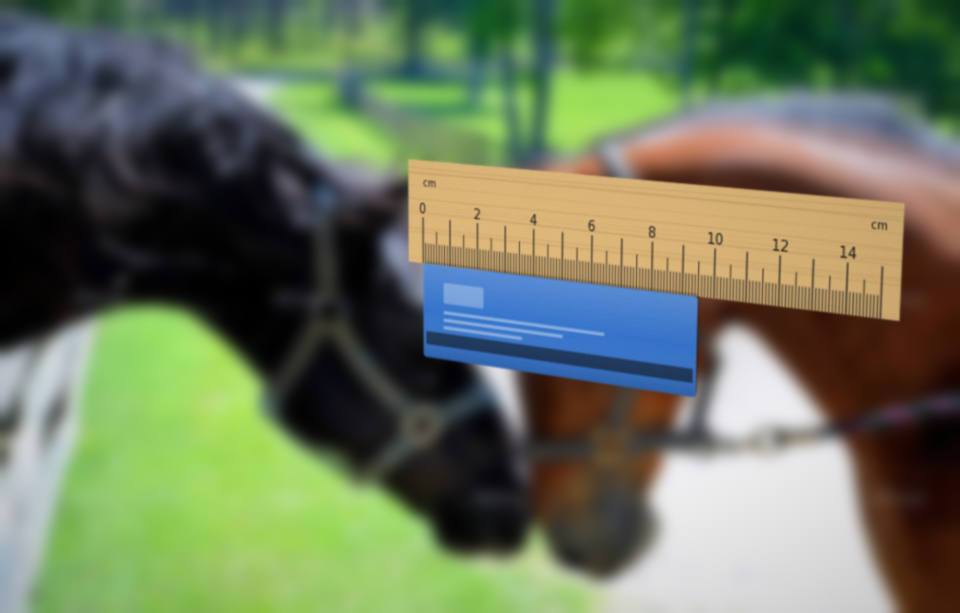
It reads 9.5
